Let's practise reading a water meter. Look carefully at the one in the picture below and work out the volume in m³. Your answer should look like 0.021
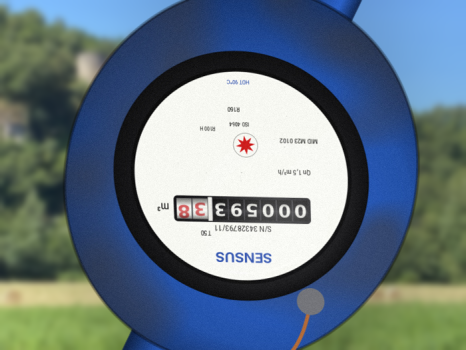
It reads 593.38
